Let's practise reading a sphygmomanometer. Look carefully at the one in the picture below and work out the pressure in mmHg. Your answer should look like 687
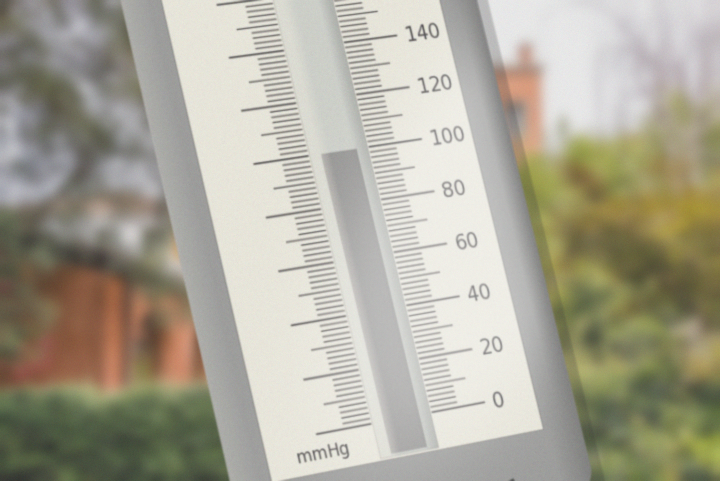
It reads 100
